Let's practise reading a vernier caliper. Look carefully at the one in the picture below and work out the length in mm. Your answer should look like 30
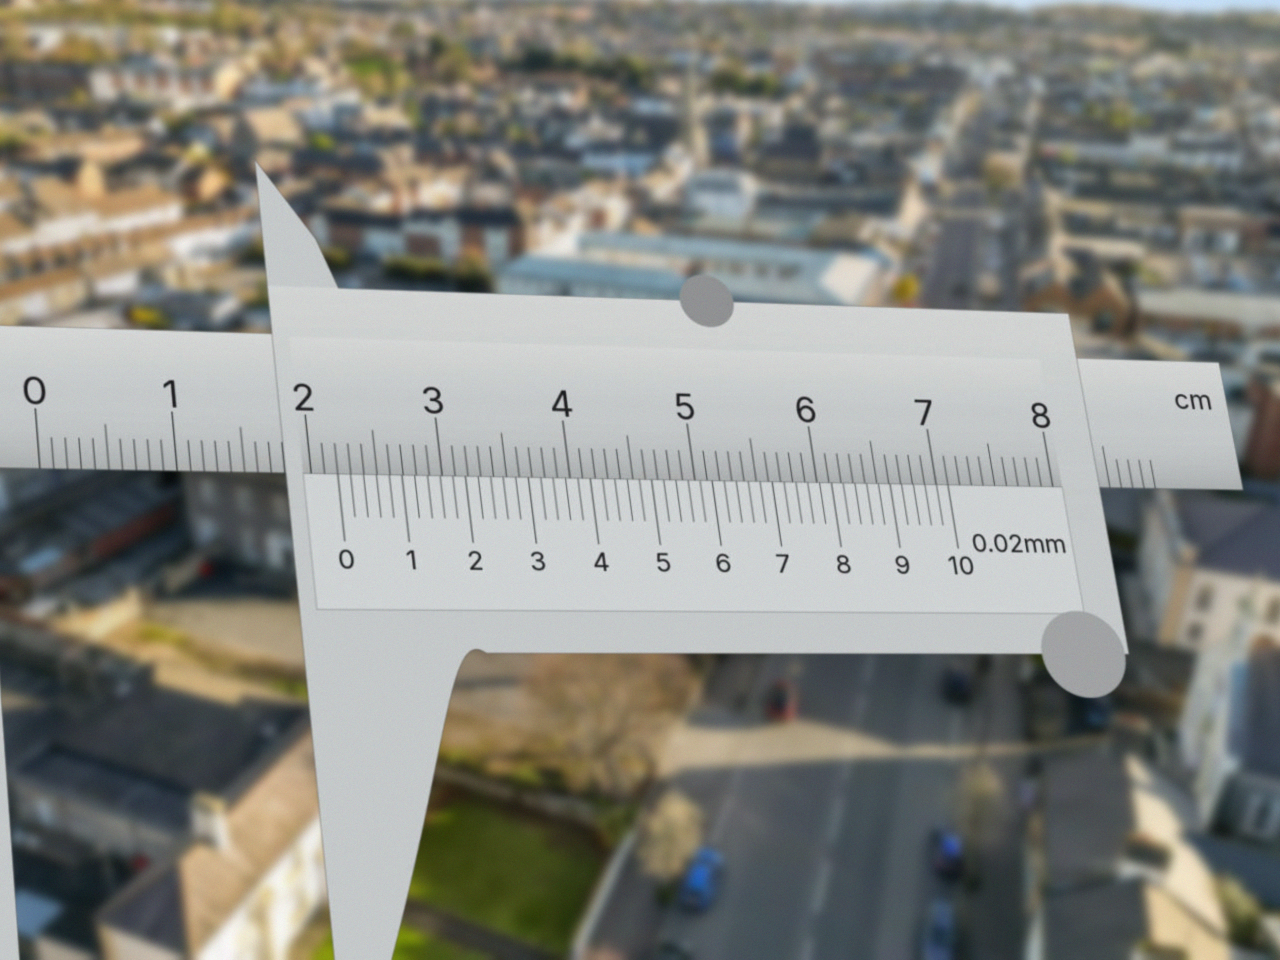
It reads 22.0
